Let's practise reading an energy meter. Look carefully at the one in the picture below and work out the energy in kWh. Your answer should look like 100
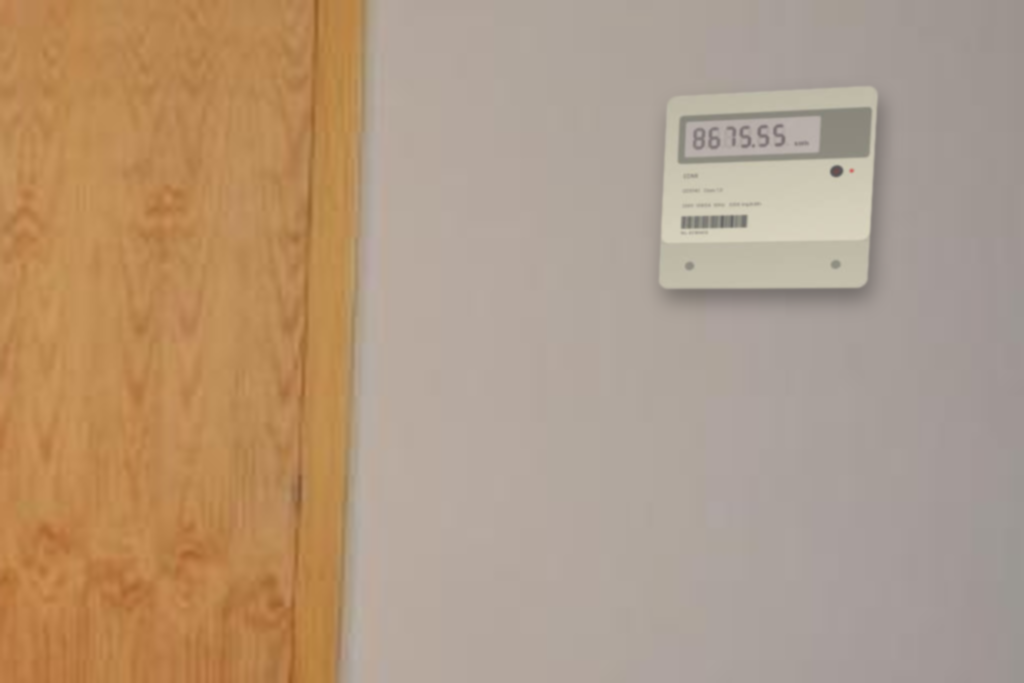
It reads 8675.55
